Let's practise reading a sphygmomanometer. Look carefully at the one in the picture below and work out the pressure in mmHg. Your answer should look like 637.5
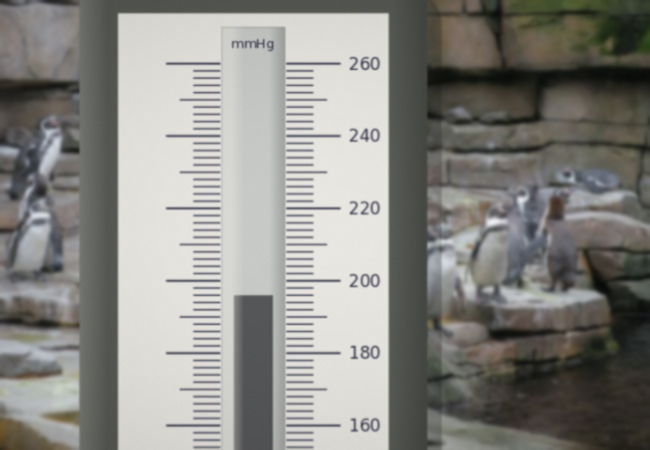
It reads 196
